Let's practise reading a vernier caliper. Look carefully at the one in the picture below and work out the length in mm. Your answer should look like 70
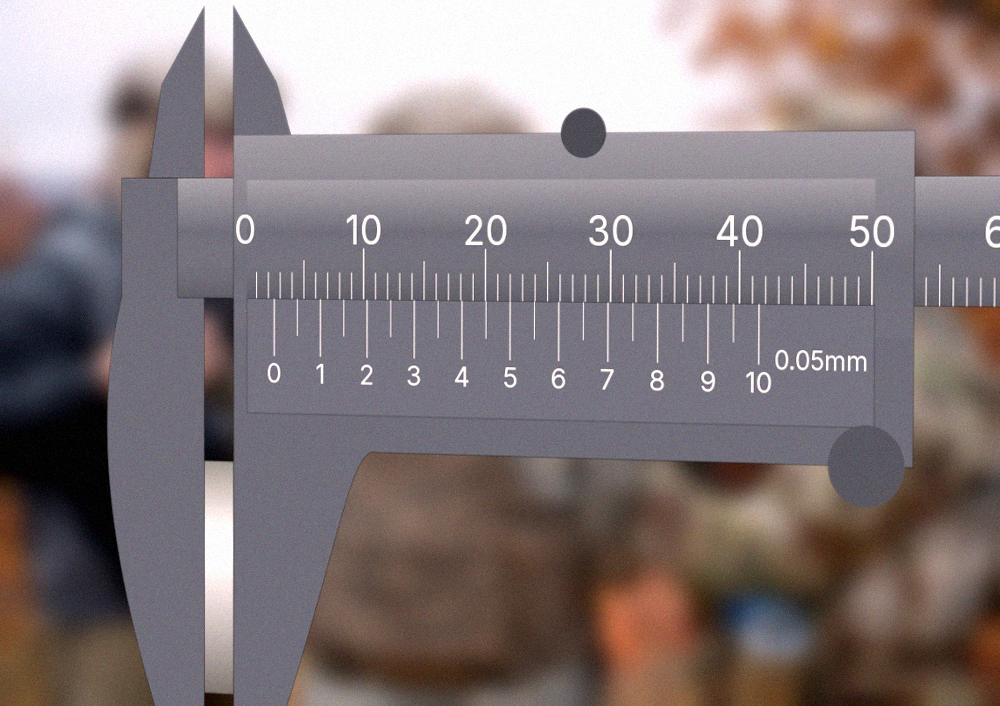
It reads 2.5
